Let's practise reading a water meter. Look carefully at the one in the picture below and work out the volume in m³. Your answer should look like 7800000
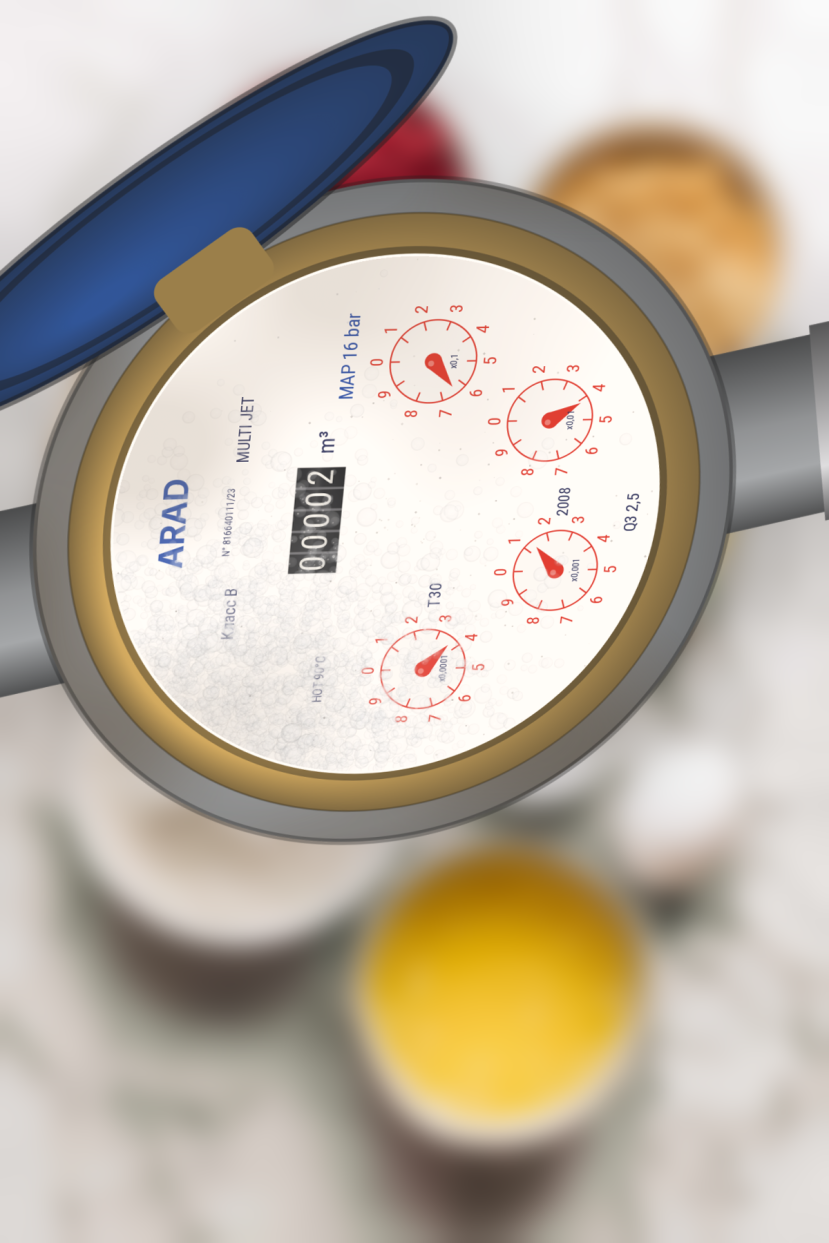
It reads 2.6413
